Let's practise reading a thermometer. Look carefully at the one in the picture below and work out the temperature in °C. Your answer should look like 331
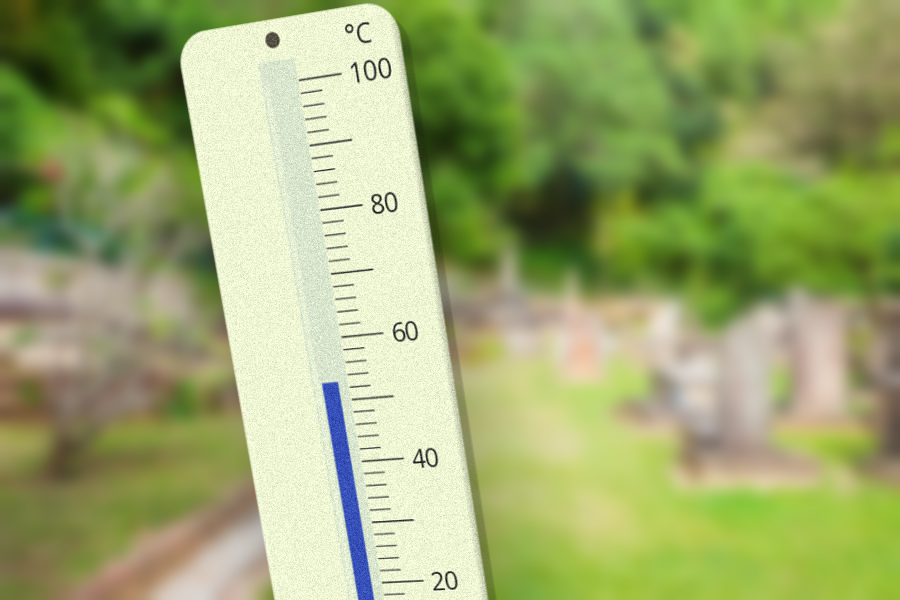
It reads 53
